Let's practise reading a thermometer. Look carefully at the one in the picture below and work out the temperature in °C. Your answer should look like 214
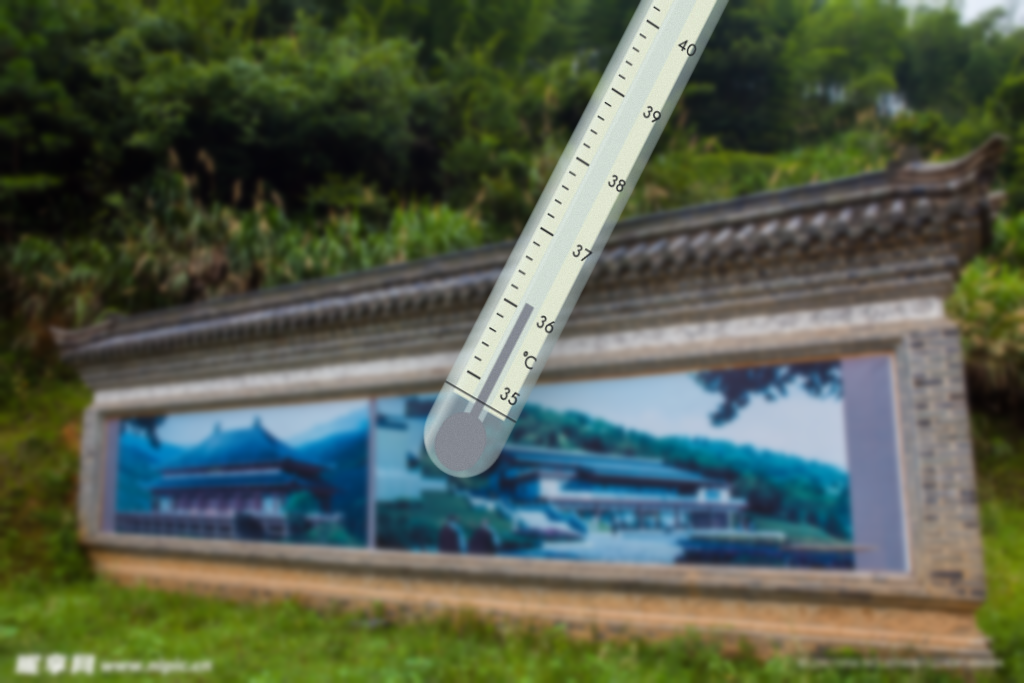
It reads 36.1
